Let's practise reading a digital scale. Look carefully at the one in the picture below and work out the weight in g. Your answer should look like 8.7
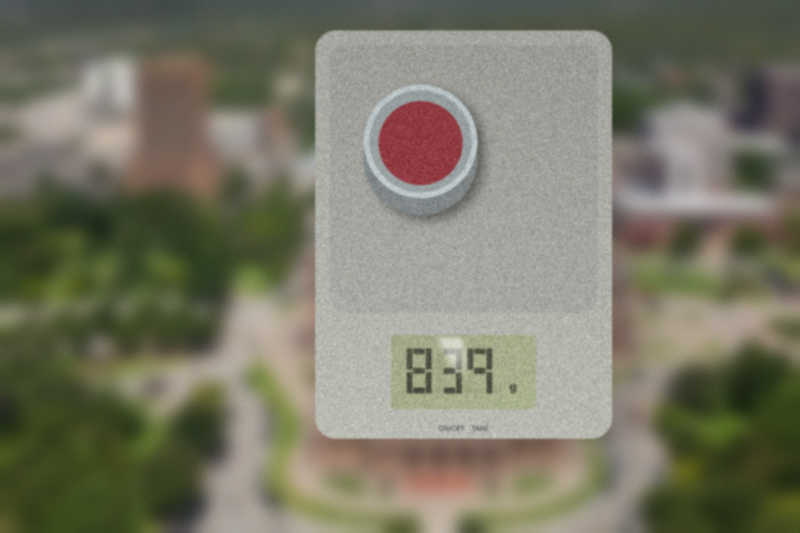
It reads 839
